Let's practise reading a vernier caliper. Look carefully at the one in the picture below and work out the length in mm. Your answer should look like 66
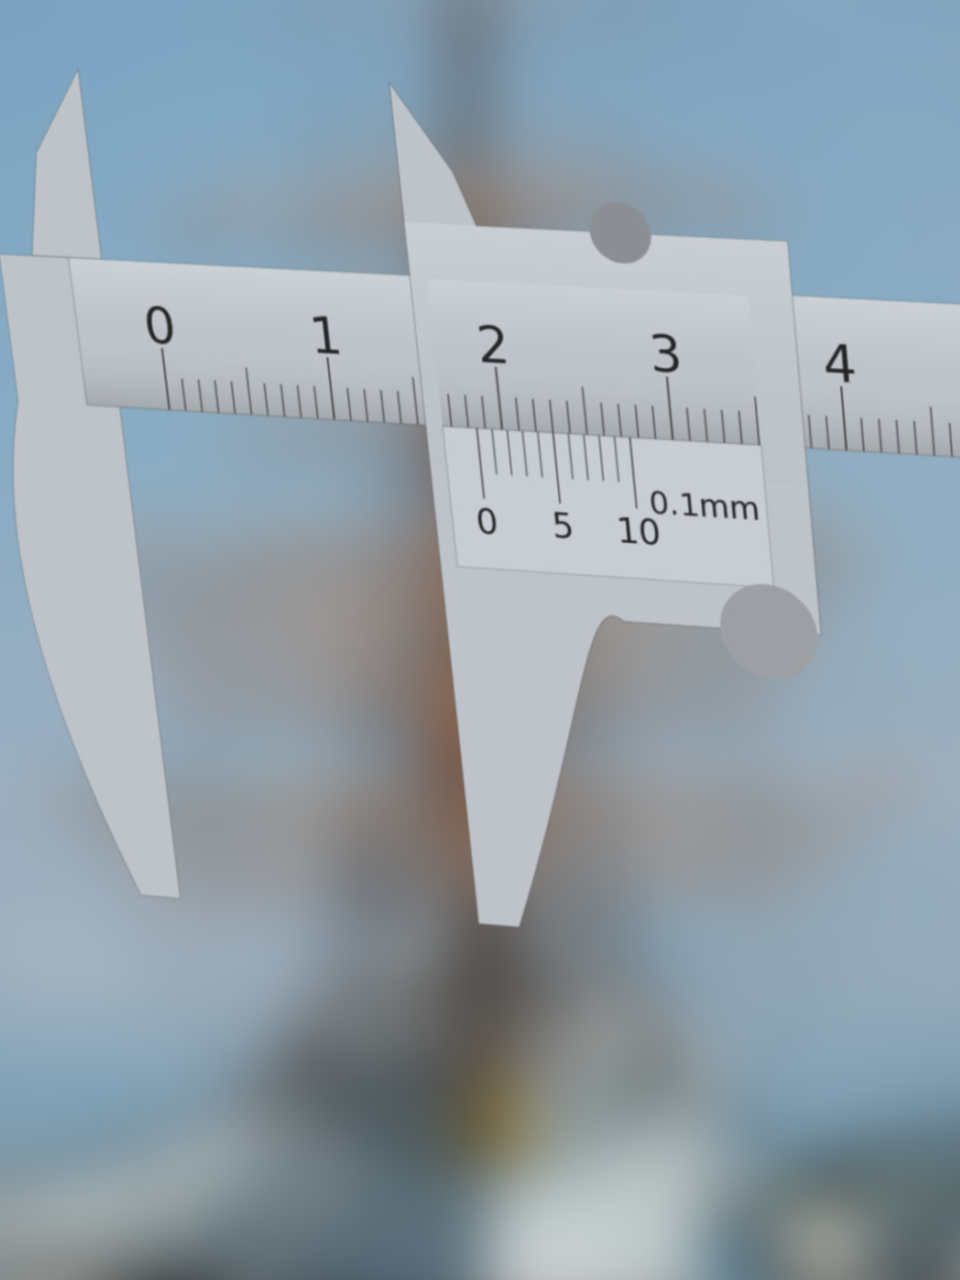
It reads 18.5
